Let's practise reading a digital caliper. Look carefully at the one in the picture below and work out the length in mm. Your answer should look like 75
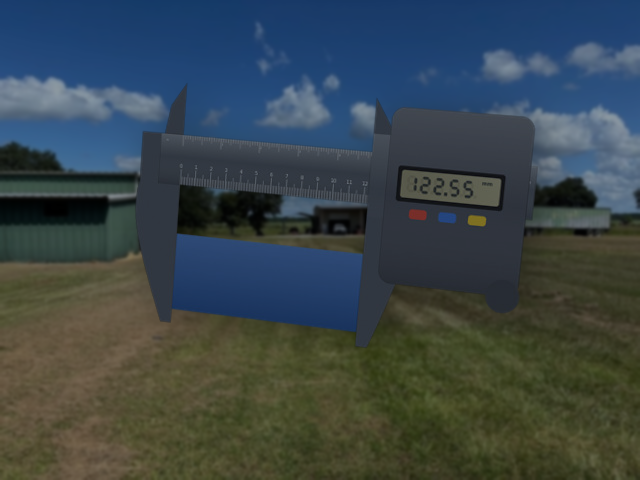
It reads 122.55
